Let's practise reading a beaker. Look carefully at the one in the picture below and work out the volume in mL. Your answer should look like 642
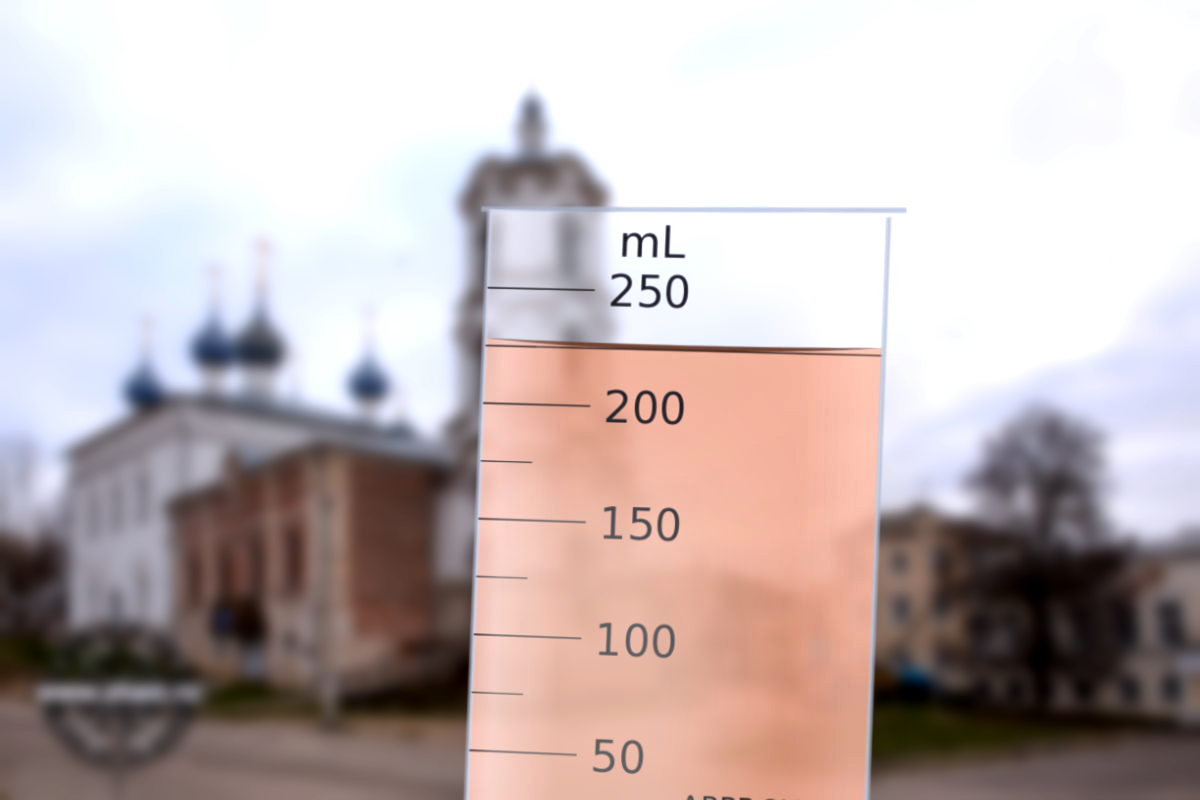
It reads 225
